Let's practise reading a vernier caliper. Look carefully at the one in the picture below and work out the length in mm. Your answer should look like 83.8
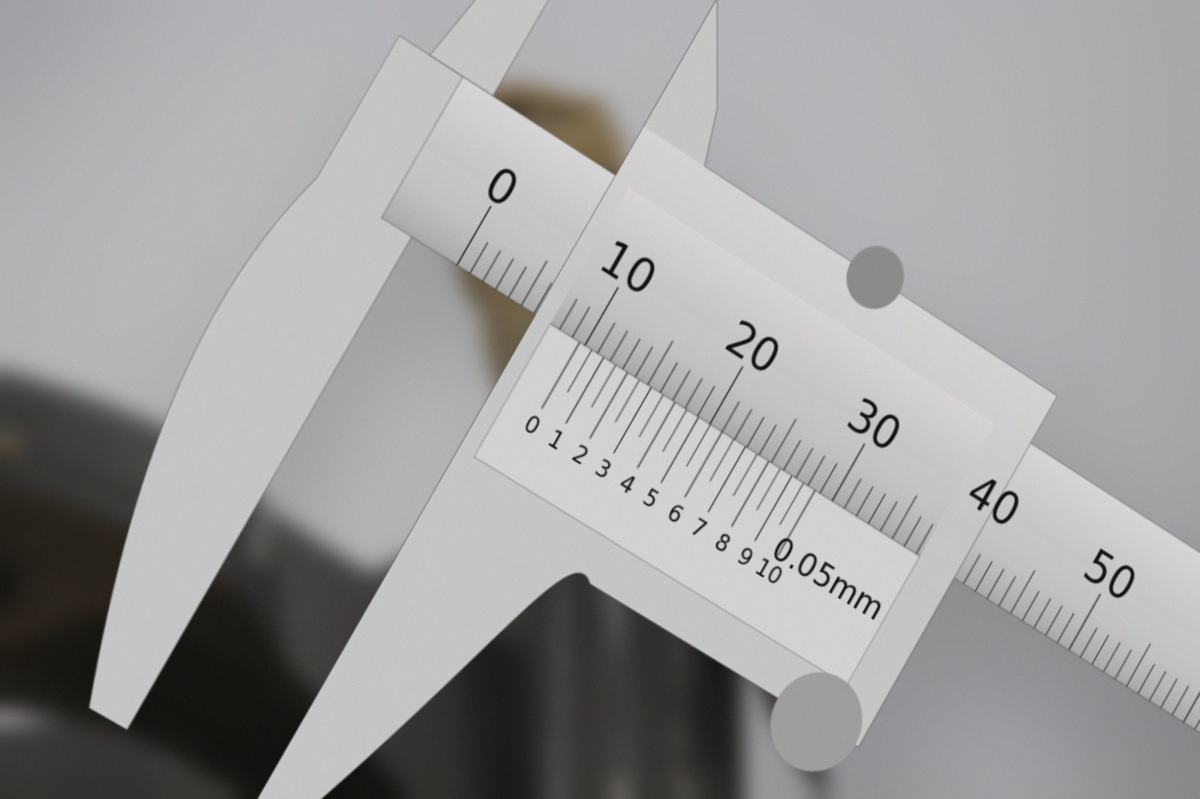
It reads 9.6
